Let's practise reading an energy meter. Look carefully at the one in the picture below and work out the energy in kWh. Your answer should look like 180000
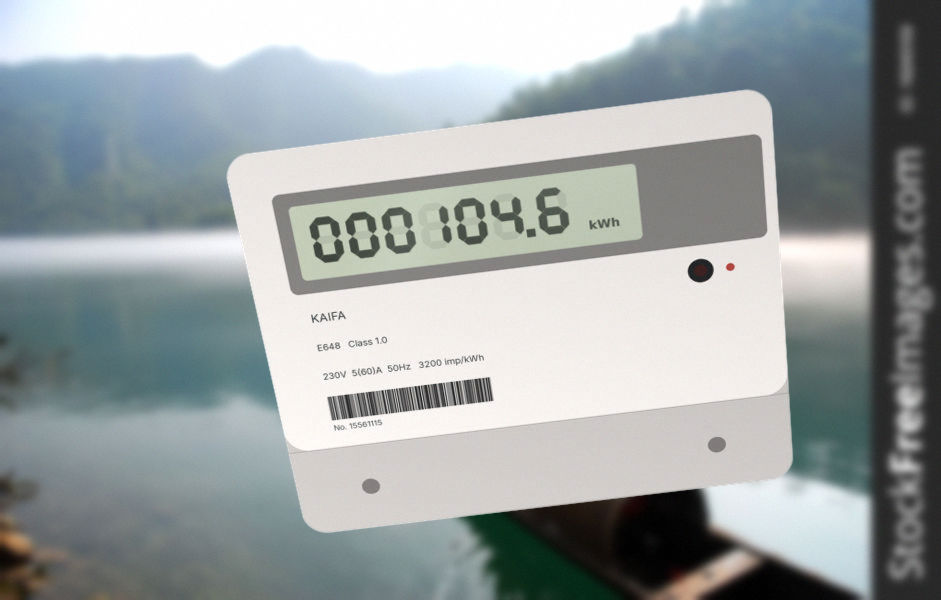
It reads 104.6
